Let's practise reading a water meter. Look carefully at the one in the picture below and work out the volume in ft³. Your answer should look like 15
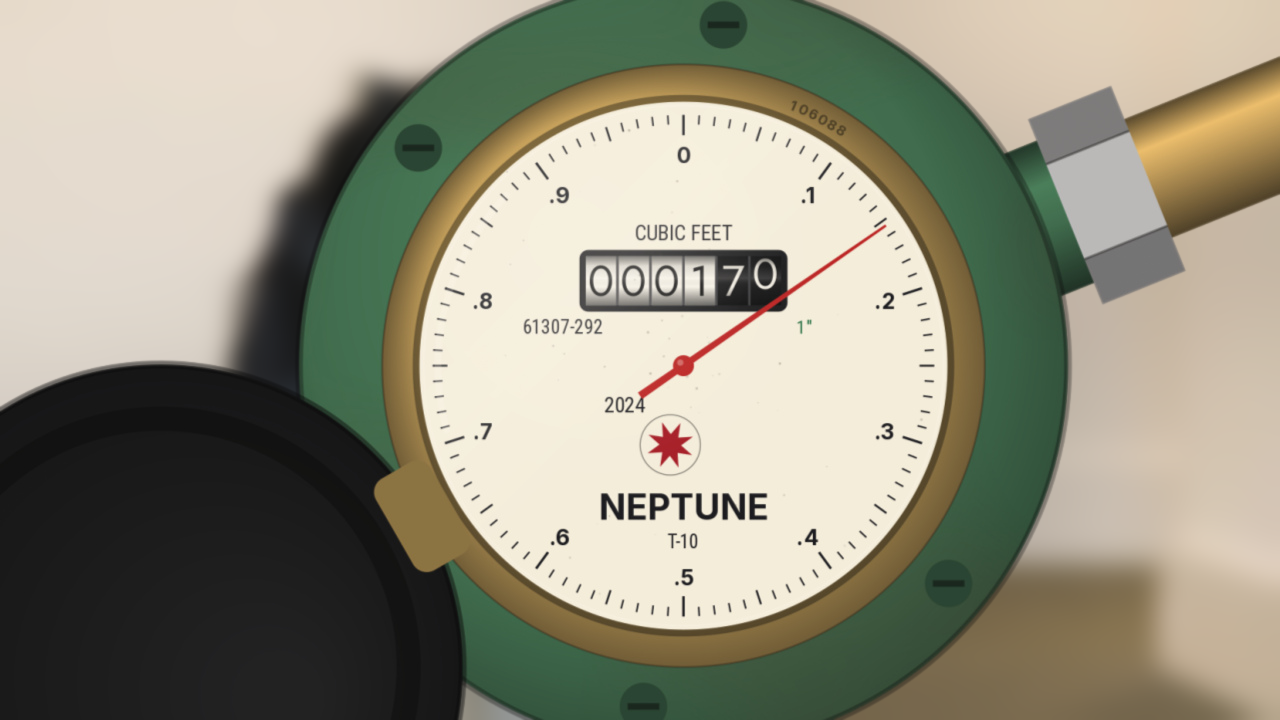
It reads 170.15
